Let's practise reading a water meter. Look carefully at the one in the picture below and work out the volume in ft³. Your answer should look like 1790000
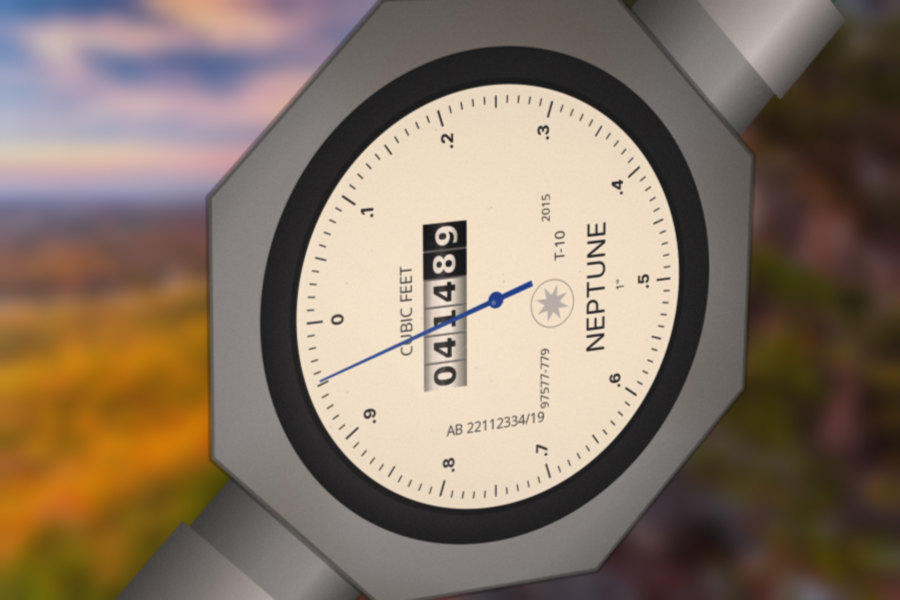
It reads 41488.95
